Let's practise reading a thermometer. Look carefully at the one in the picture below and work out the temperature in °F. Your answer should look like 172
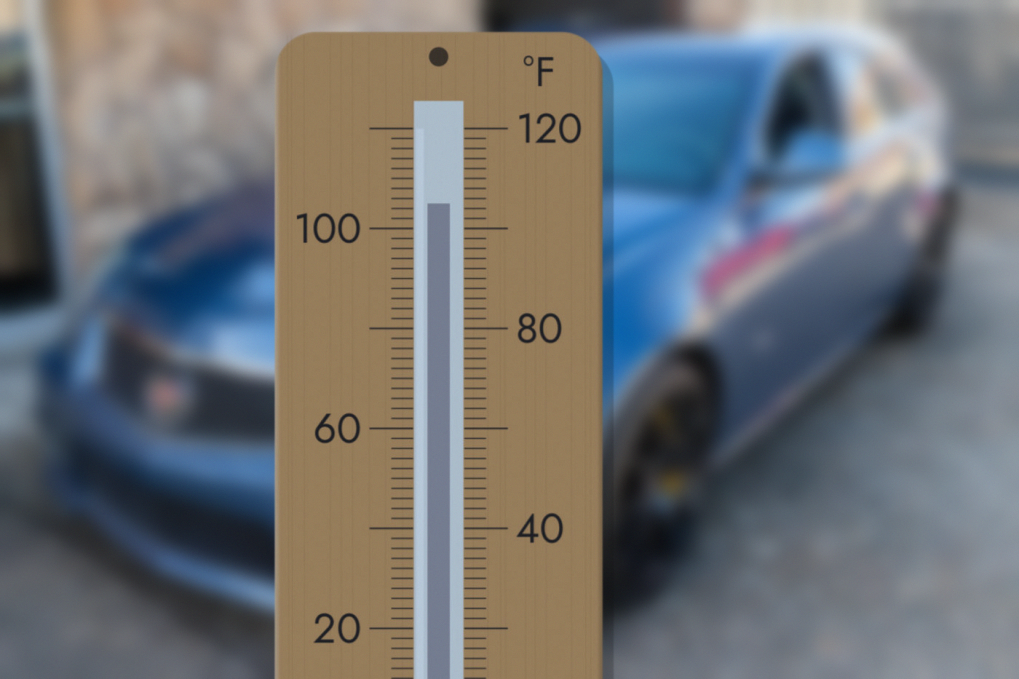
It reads 105
